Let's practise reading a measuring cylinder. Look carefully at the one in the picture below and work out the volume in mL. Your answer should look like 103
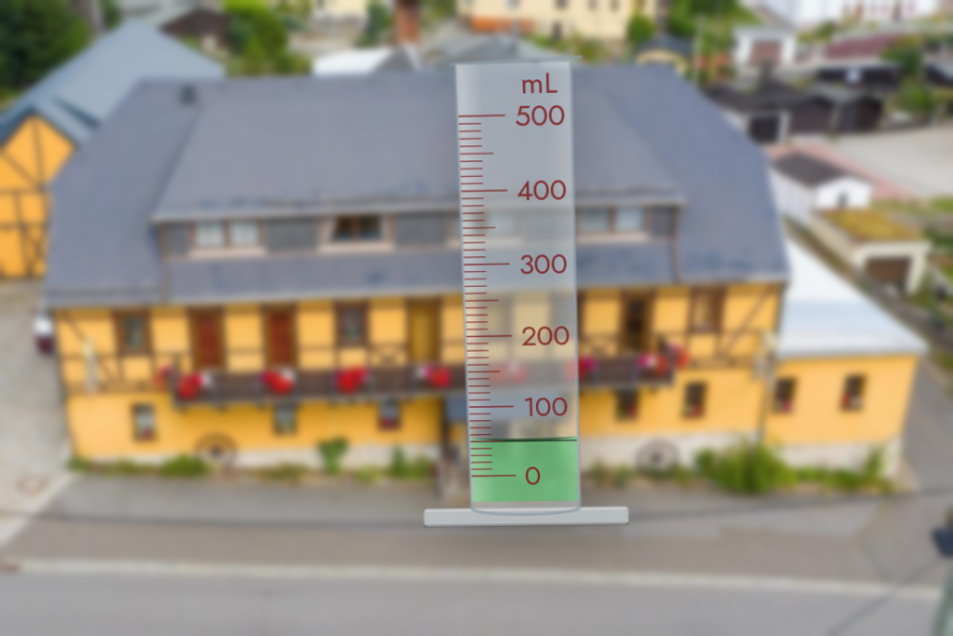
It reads 50
